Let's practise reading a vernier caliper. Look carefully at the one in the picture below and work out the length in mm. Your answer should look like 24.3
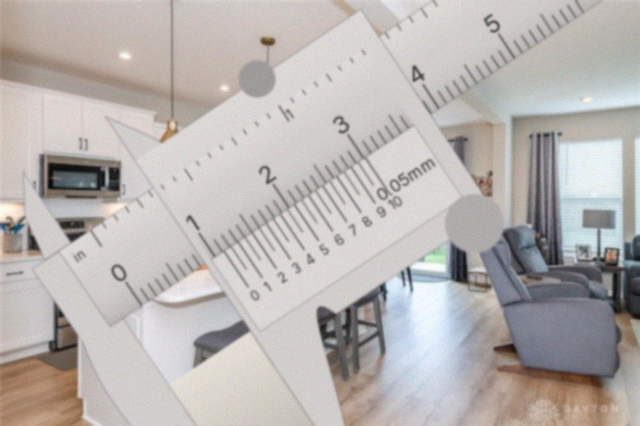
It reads 11.2
